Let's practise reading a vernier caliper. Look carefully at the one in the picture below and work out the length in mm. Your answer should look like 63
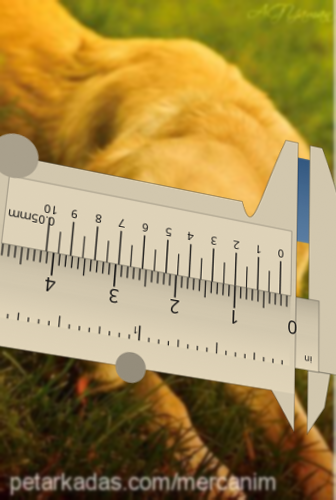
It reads 2.2
